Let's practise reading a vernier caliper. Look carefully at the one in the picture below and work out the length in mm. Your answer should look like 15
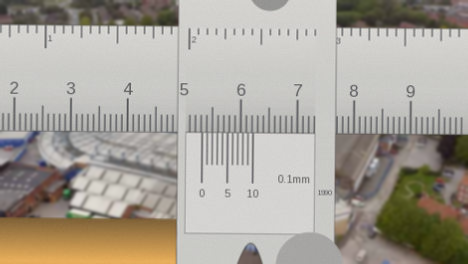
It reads 53.2
